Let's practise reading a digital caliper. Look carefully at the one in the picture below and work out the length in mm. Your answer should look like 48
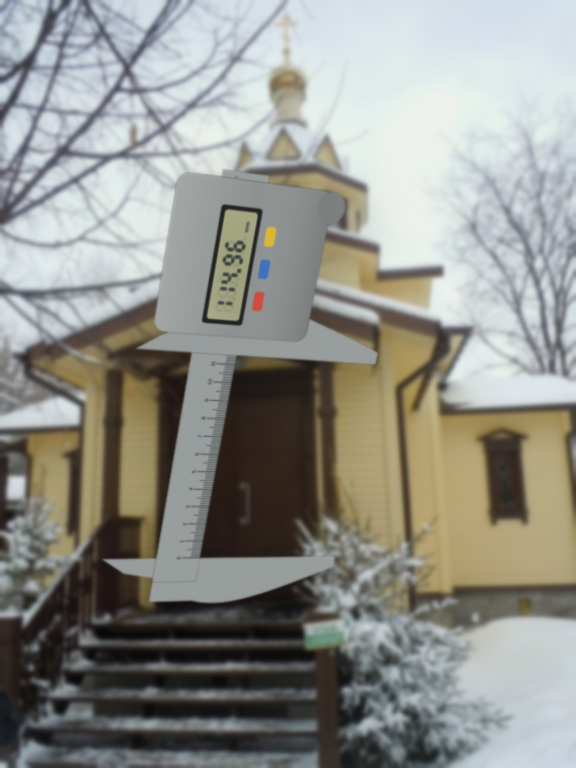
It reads 114.96
